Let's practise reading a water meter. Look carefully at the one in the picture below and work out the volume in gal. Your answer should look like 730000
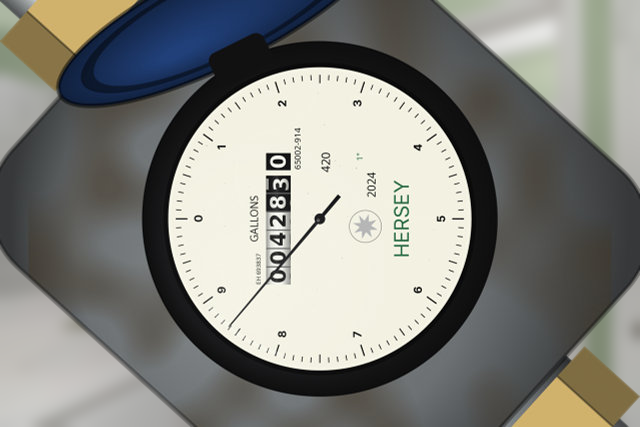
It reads 42828.6
